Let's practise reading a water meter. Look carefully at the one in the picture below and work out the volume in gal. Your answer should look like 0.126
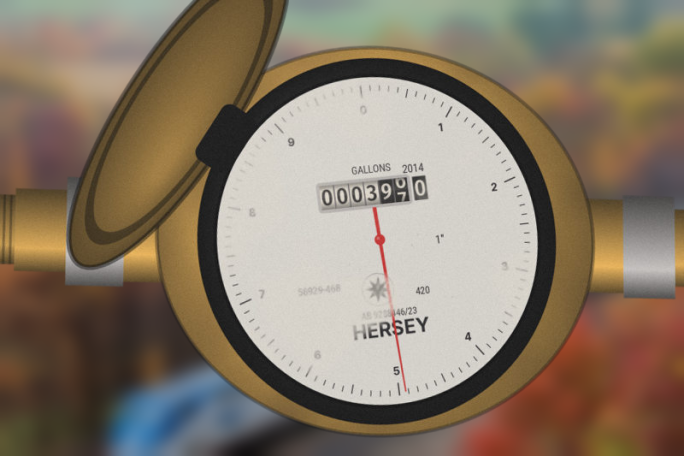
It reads 3964.9
